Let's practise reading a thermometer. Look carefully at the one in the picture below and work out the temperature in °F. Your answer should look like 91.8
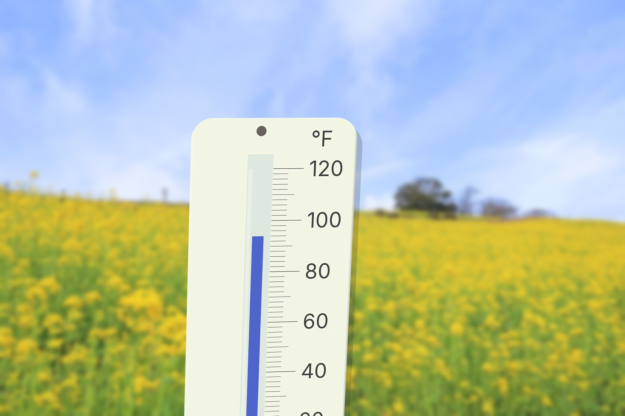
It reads 94
